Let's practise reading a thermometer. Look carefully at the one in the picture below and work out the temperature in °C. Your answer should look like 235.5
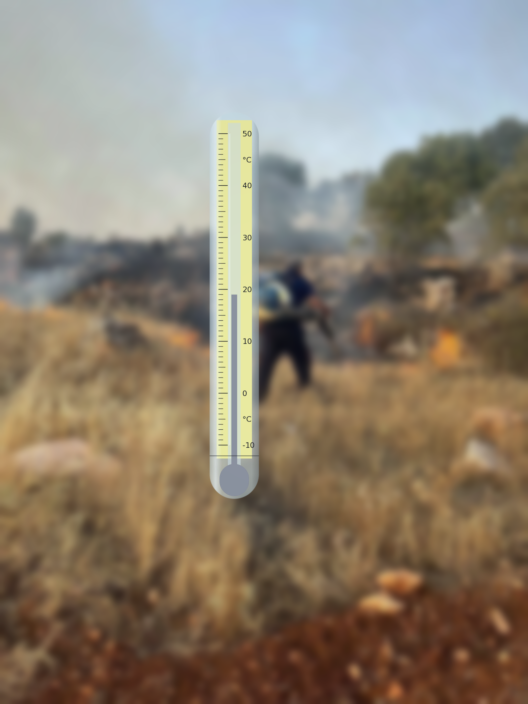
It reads 19
